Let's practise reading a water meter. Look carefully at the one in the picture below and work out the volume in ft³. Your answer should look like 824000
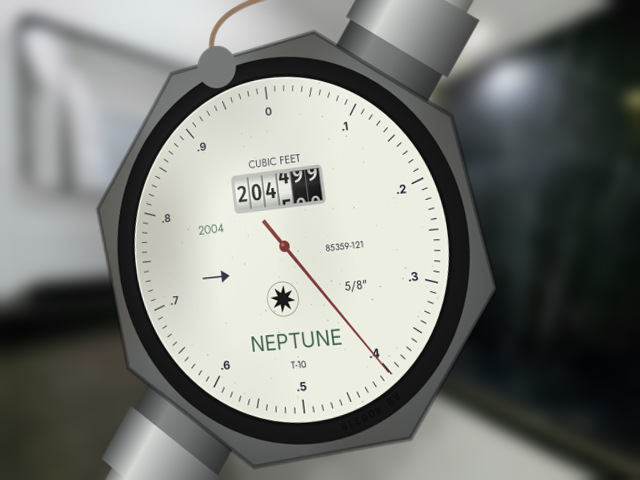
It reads 204499.40
